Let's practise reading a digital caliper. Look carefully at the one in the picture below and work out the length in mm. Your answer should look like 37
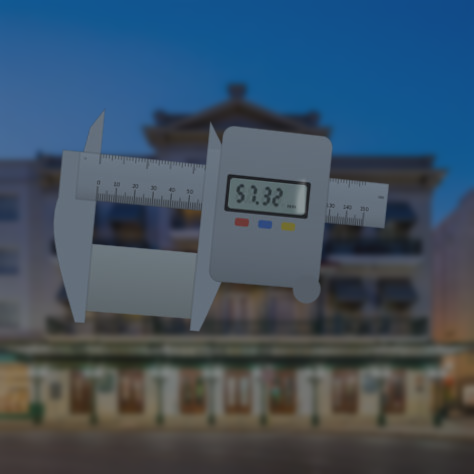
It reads 57.32
